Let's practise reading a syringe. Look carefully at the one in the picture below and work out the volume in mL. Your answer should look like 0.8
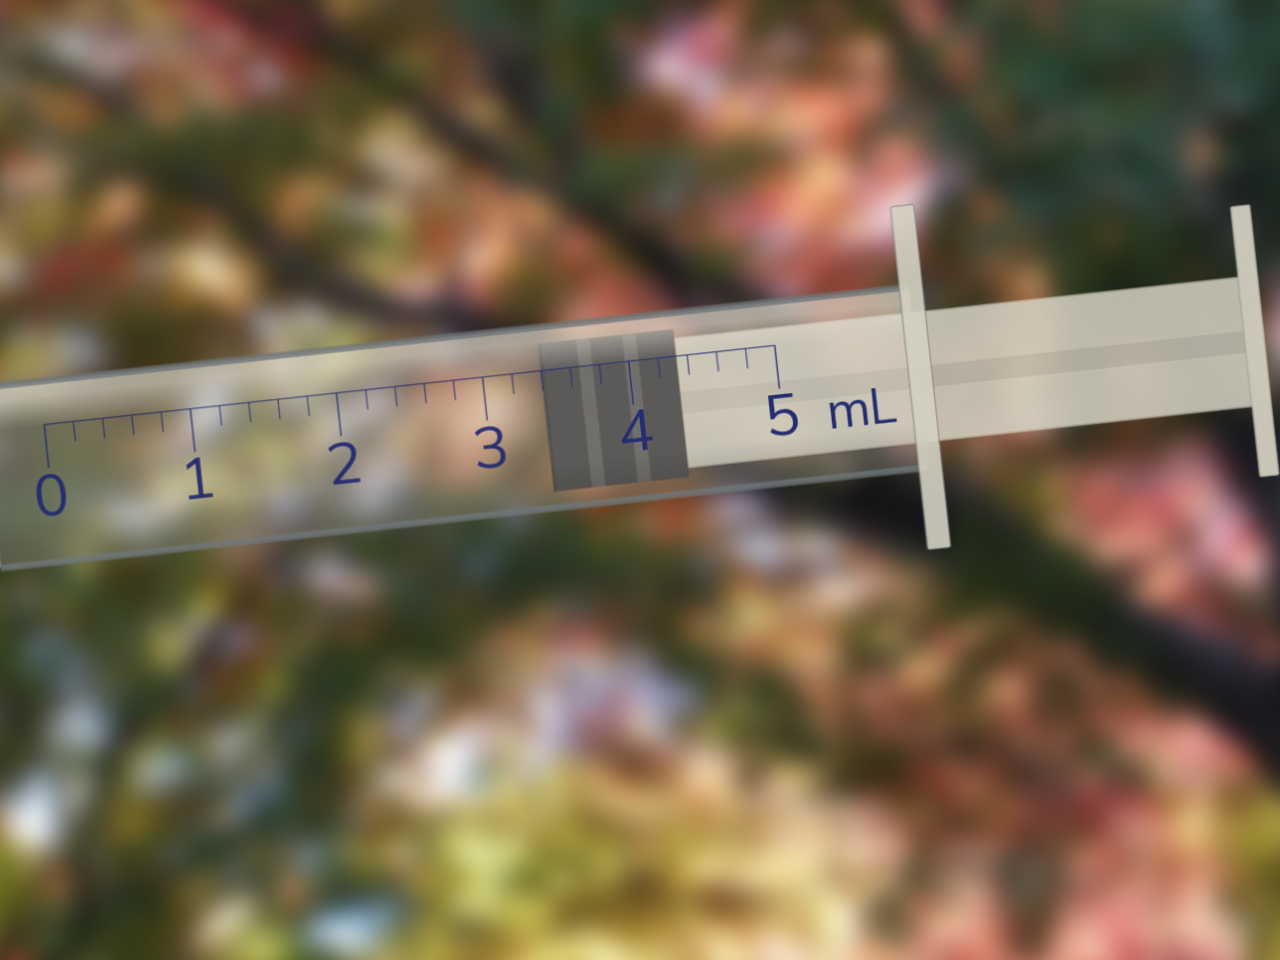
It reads 3.4
